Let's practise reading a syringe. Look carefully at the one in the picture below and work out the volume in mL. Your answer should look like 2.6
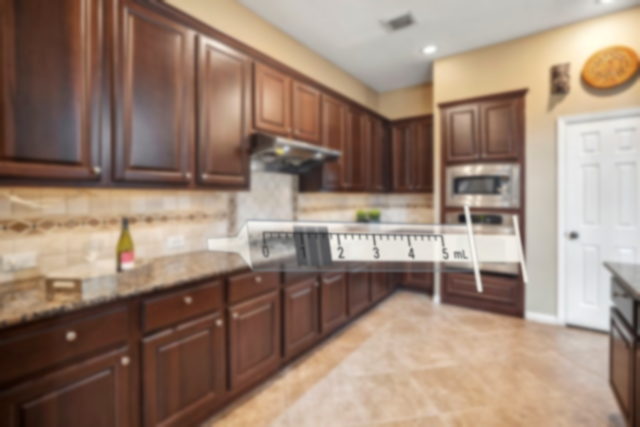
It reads 0.8
